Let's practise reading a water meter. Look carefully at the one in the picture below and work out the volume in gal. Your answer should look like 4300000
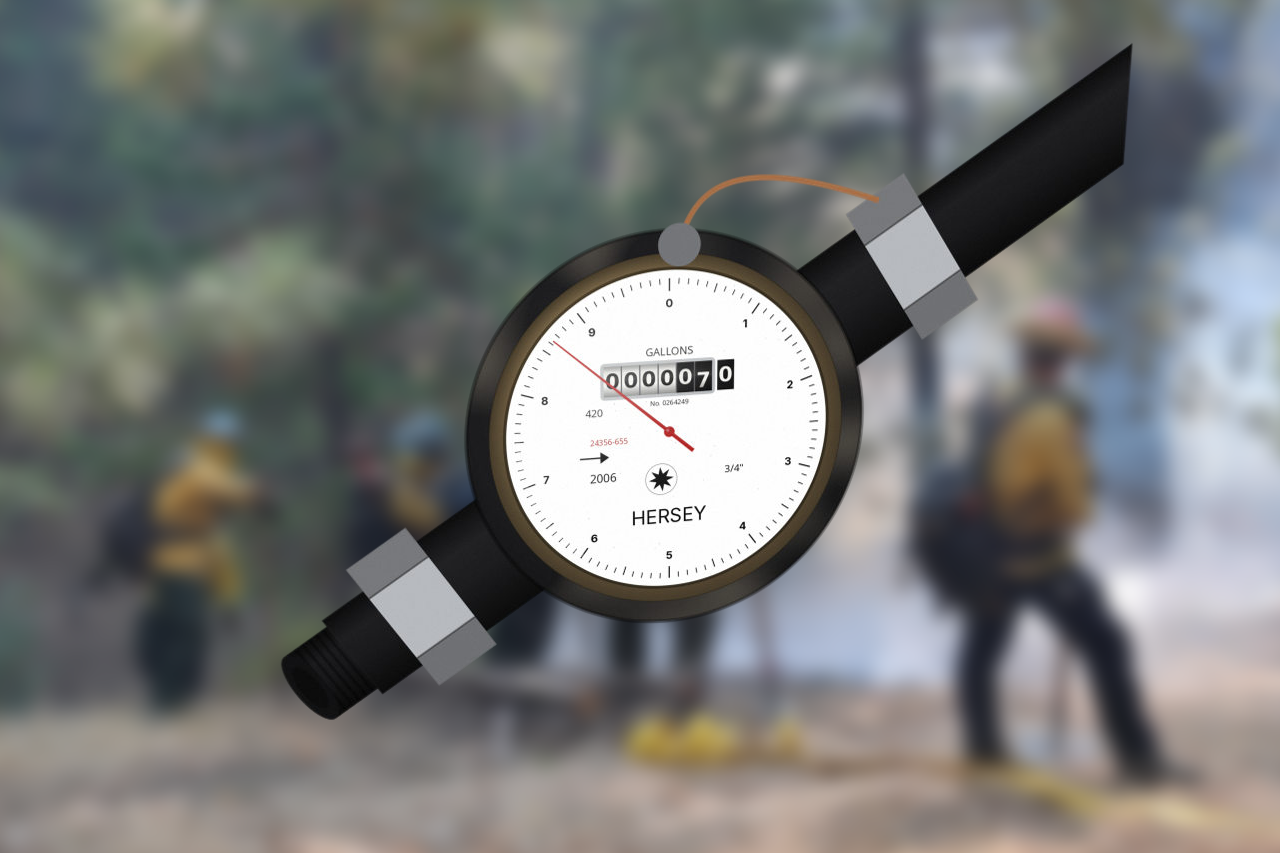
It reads 68.6
